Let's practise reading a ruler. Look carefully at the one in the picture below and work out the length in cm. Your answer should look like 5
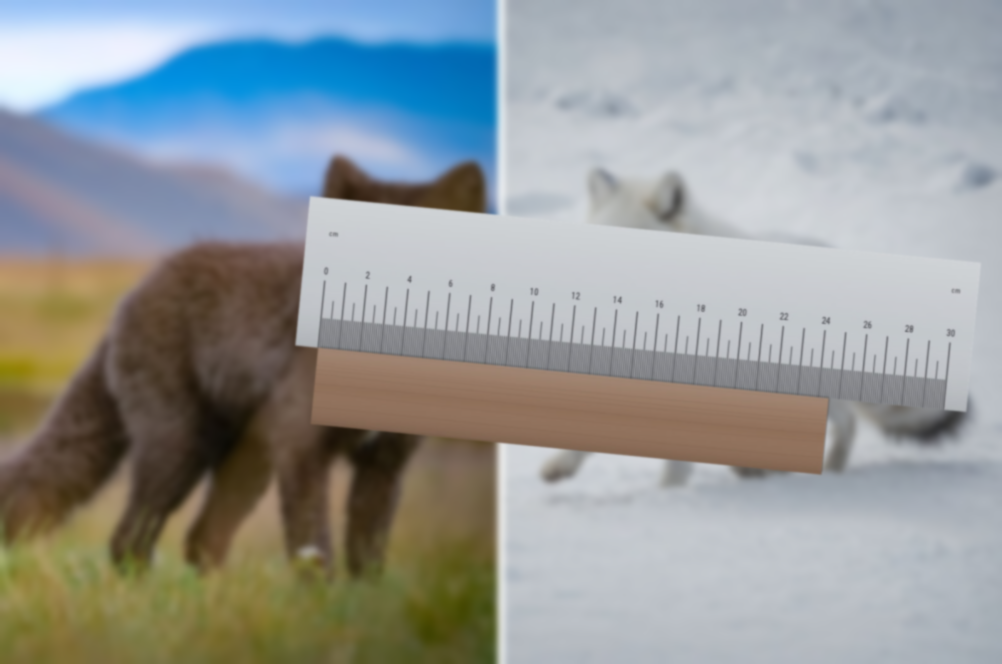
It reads 24.5
